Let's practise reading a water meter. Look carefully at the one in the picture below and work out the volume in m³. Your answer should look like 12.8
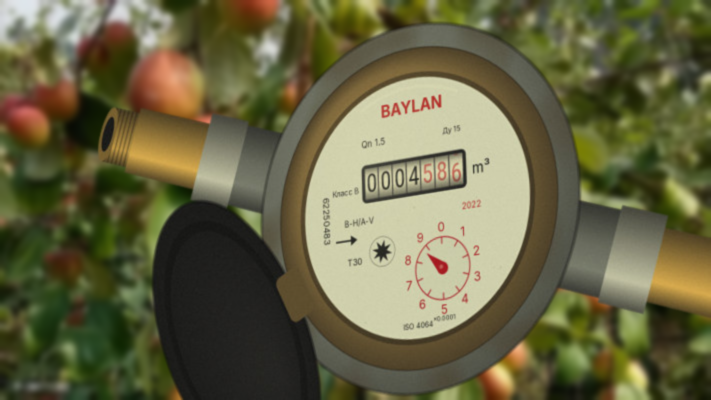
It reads 4.5858
